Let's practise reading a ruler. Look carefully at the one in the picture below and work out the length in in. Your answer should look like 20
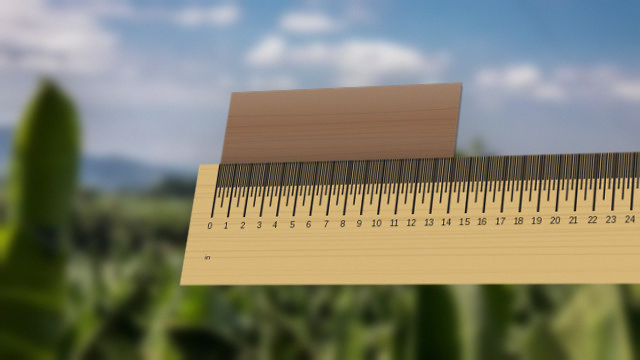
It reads 14
